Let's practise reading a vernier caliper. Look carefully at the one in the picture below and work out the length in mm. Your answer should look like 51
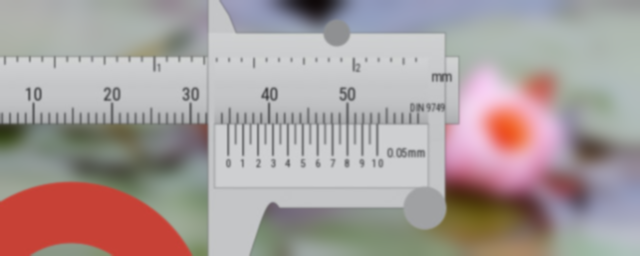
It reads 34.8
